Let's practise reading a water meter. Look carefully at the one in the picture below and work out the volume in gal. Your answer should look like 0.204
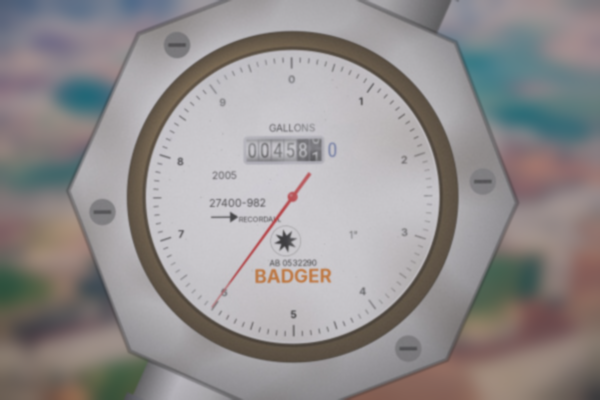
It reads 45806.0
